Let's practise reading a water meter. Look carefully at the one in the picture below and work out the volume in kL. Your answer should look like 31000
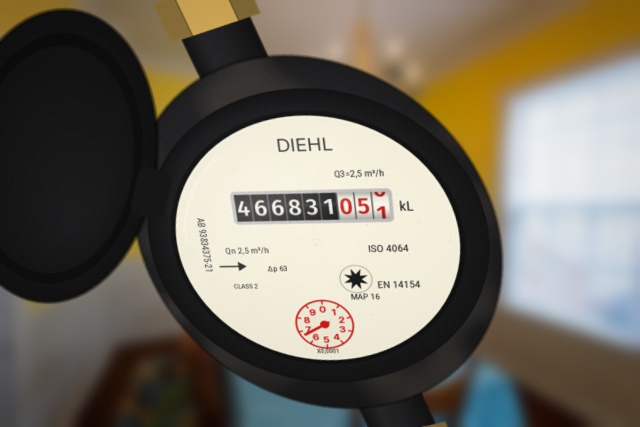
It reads 466831.0506
